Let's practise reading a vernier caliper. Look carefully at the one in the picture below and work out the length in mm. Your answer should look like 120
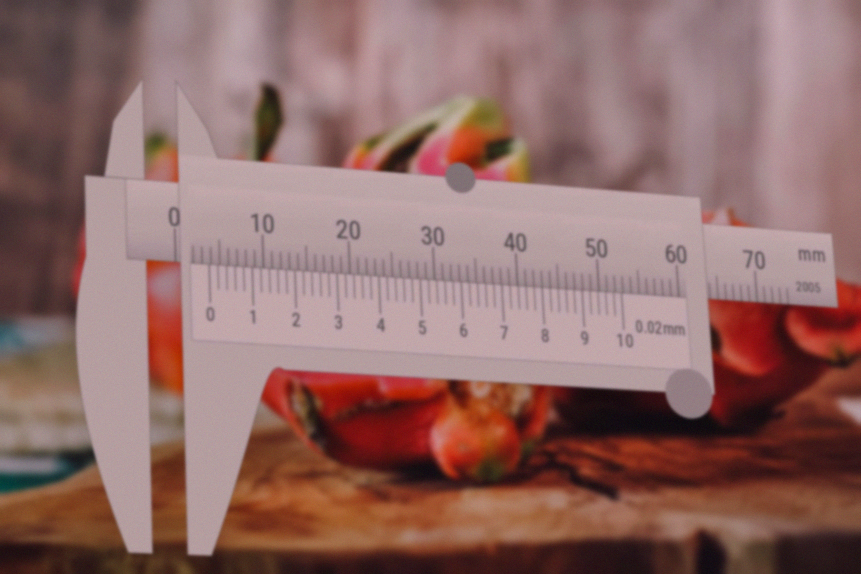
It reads 3.8
